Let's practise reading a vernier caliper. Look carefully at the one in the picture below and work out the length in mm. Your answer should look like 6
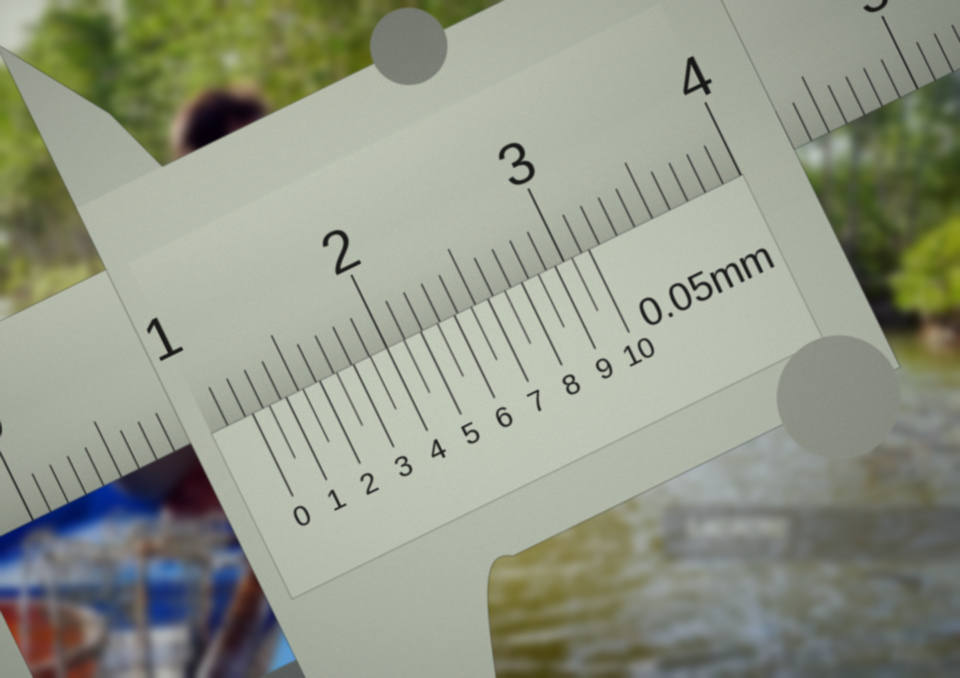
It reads 12.4
